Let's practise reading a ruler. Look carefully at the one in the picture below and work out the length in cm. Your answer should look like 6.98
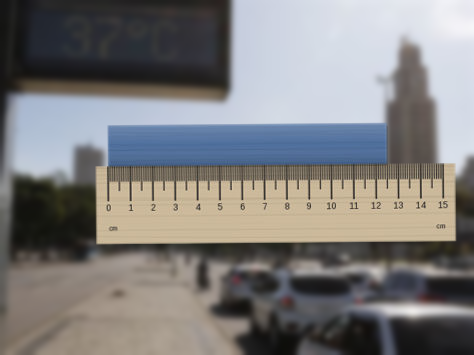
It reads 12.5
